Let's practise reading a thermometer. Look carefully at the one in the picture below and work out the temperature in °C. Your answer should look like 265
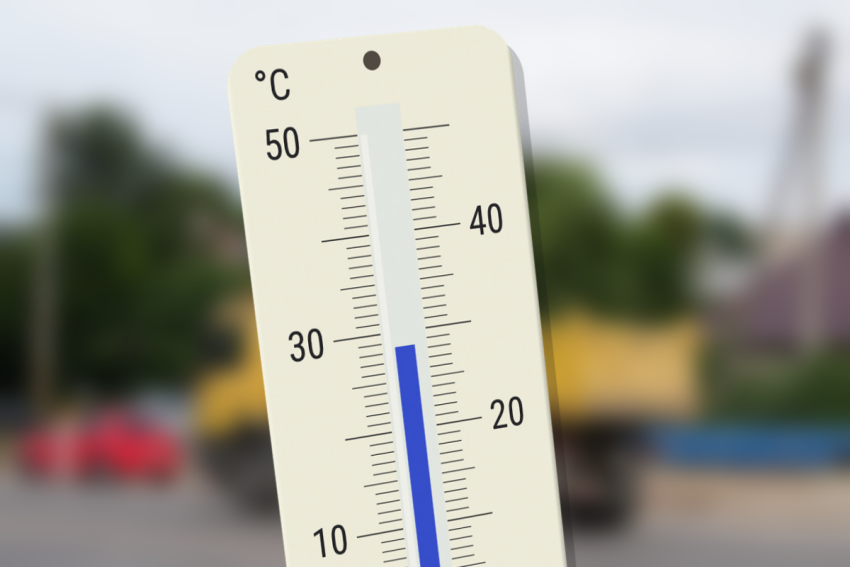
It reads 28.5
